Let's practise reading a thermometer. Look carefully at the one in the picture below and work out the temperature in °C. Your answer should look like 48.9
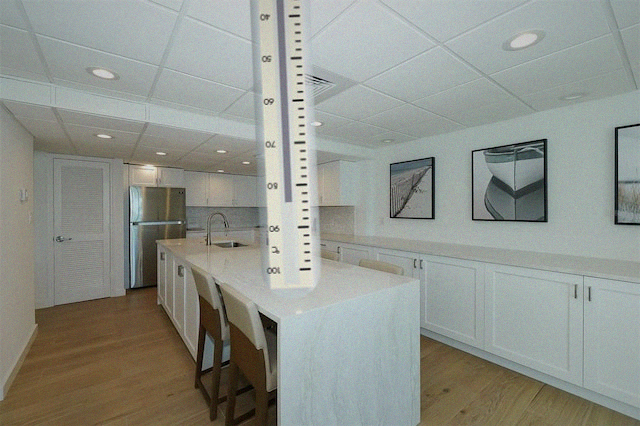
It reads 84
